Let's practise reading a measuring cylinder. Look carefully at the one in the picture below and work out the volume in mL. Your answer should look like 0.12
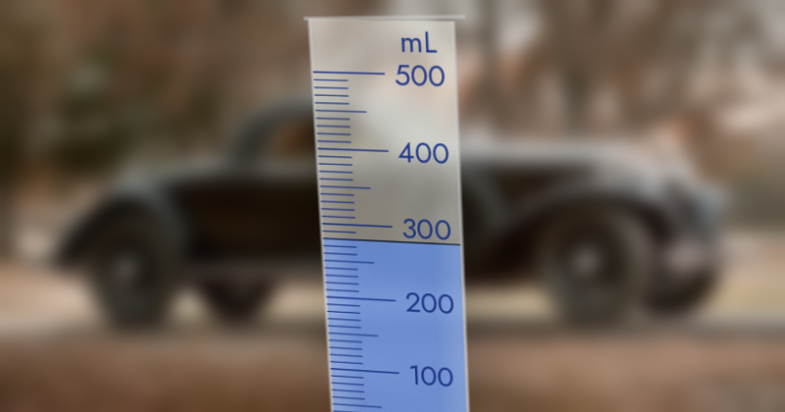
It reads 280
